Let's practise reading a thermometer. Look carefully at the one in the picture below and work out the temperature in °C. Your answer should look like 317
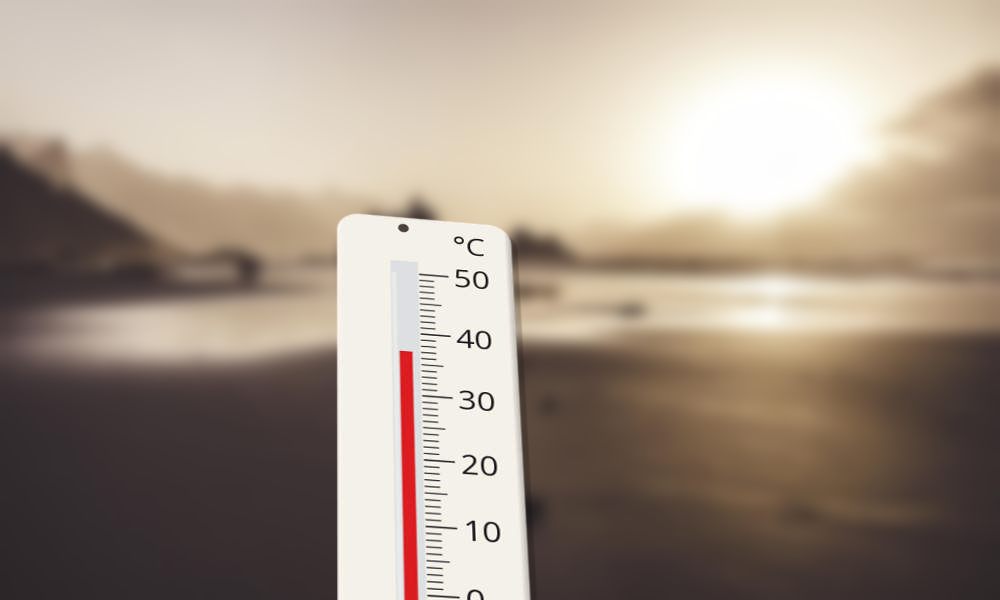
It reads 37
